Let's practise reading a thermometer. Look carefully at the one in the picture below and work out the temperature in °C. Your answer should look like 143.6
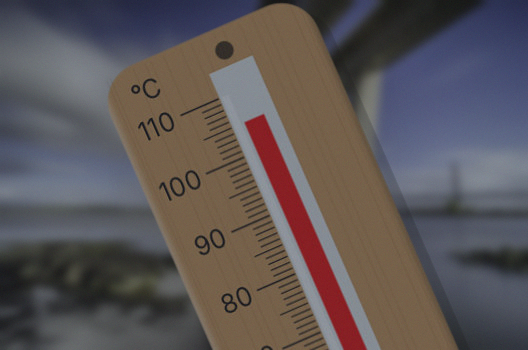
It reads 105
